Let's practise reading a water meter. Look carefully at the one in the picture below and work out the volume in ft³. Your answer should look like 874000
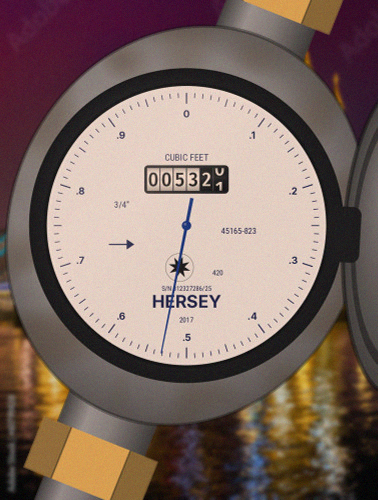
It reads 5320.53
